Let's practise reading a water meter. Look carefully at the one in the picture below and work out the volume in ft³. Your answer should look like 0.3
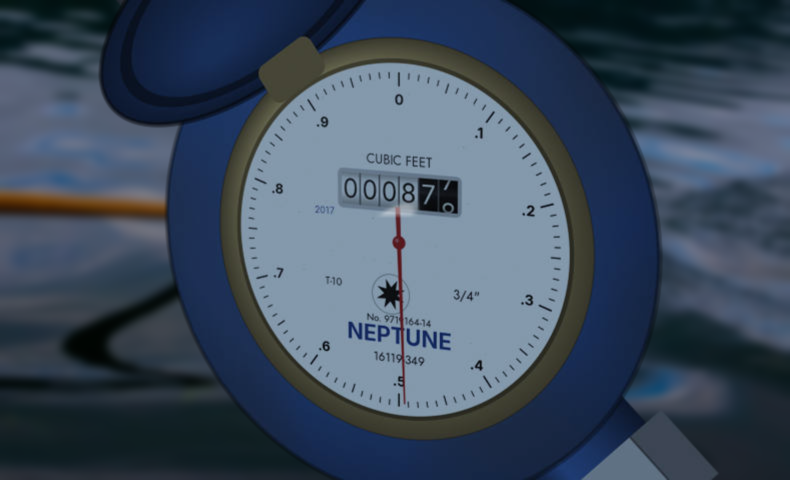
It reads 877.49
